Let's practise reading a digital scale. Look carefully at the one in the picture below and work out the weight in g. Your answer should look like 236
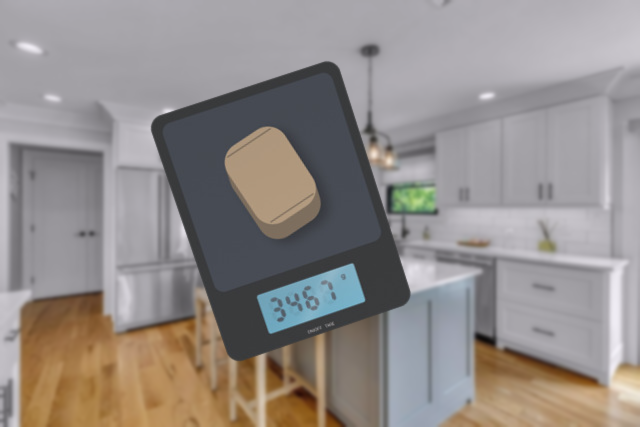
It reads 3467
